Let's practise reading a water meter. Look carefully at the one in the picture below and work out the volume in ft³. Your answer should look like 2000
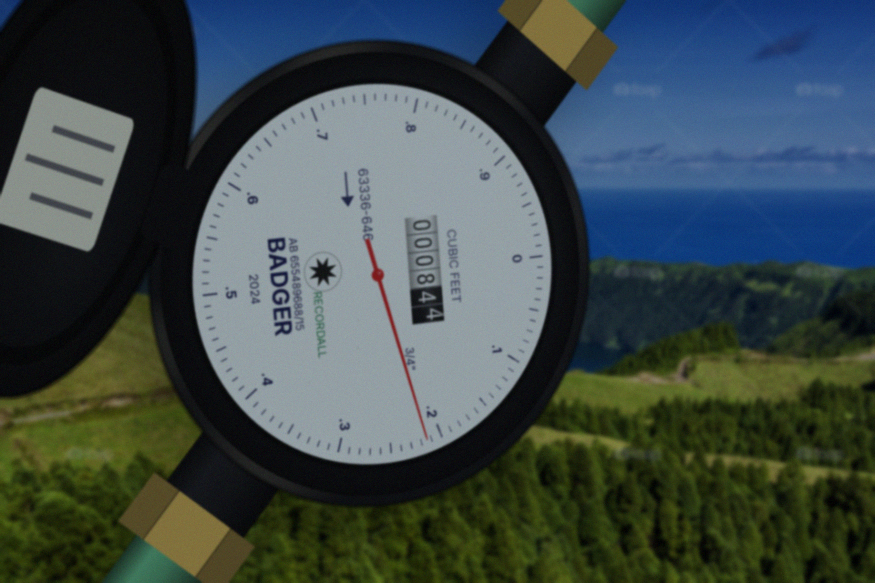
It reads 844.21
